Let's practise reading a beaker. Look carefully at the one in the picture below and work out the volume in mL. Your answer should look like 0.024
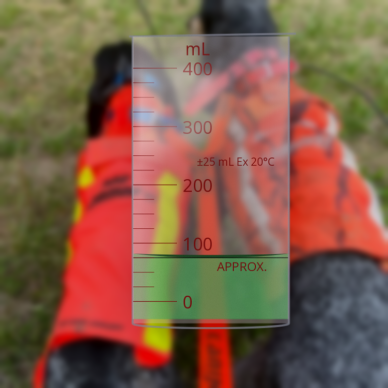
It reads 75
